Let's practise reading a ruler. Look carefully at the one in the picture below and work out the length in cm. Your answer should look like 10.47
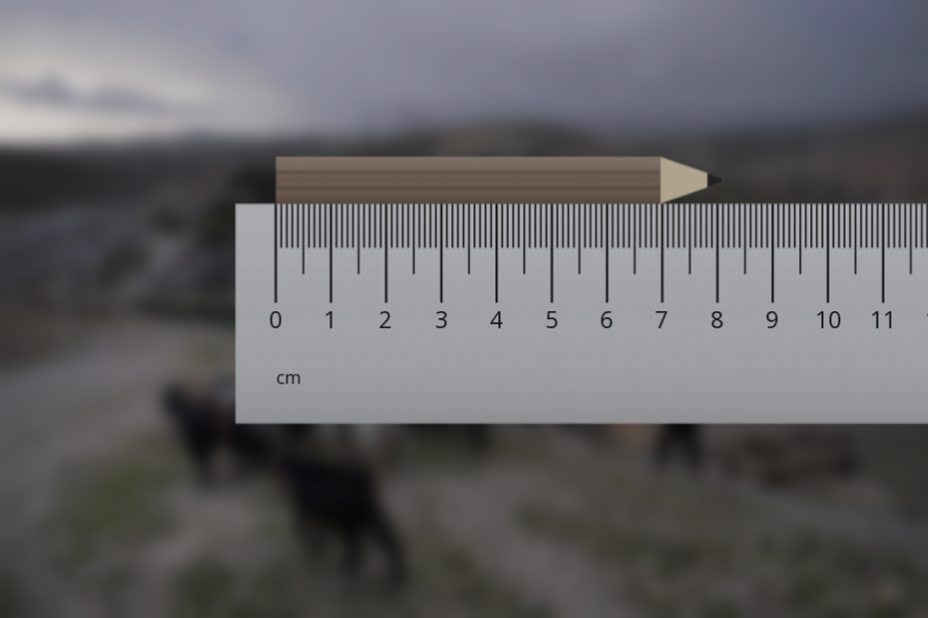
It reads 8.1
